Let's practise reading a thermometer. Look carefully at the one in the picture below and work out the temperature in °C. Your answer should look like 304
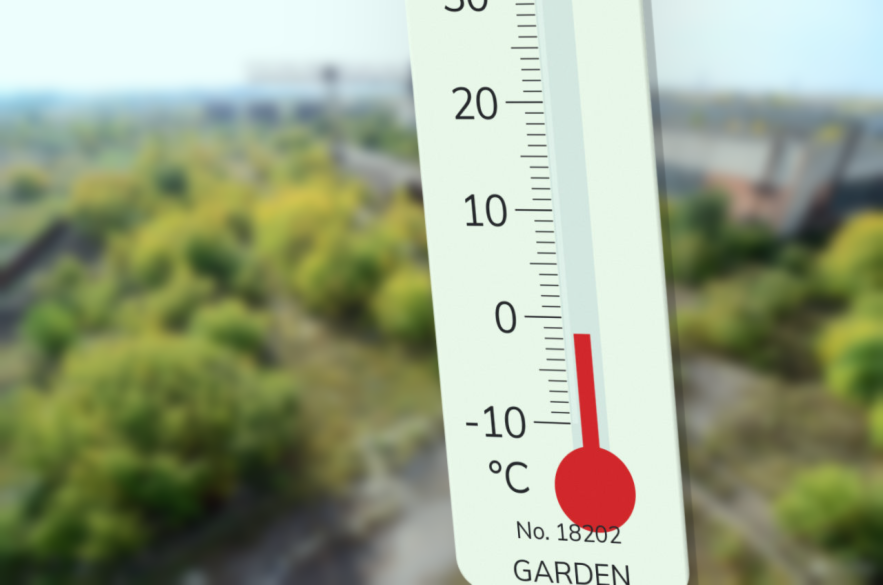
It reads -1.5
